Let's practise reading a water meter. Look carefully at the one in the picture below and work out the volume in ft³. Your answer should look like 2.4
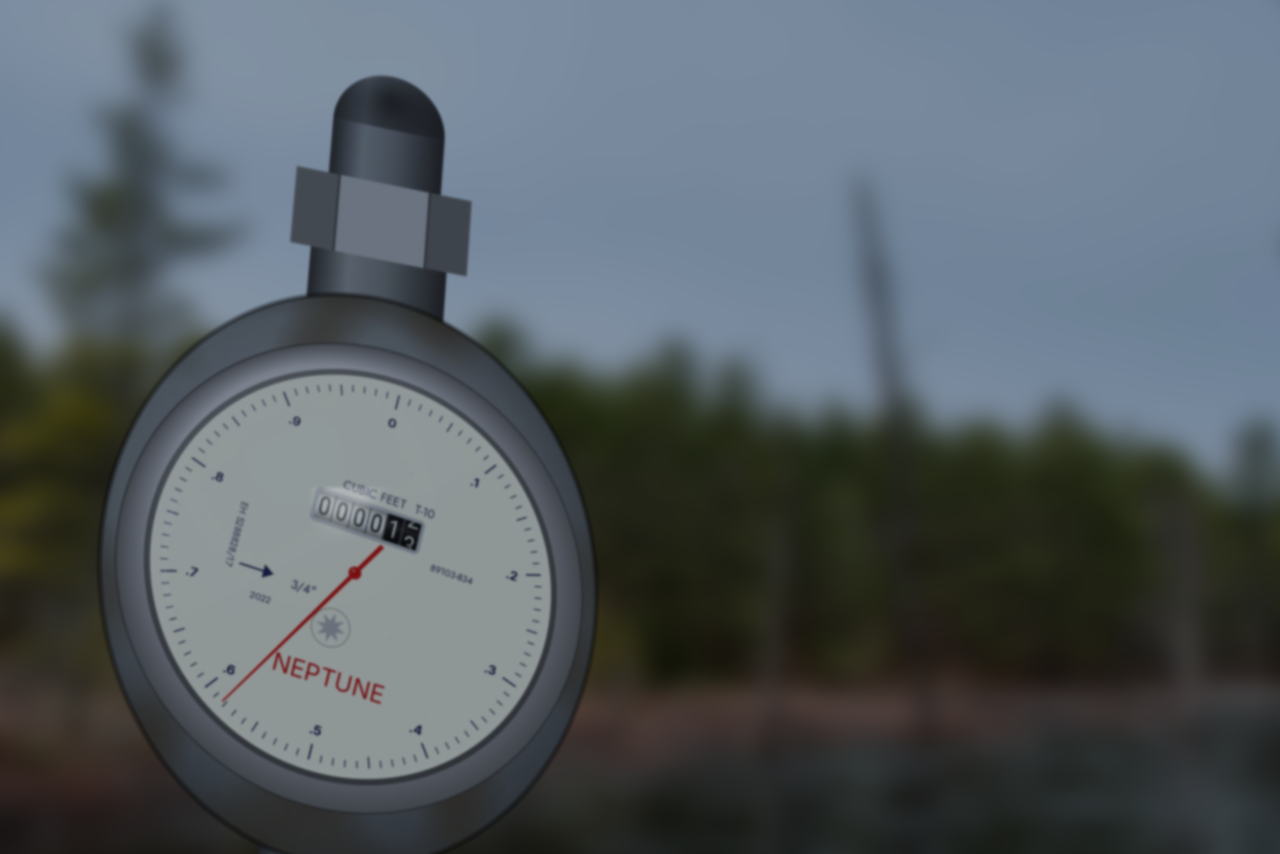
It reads 12.58
